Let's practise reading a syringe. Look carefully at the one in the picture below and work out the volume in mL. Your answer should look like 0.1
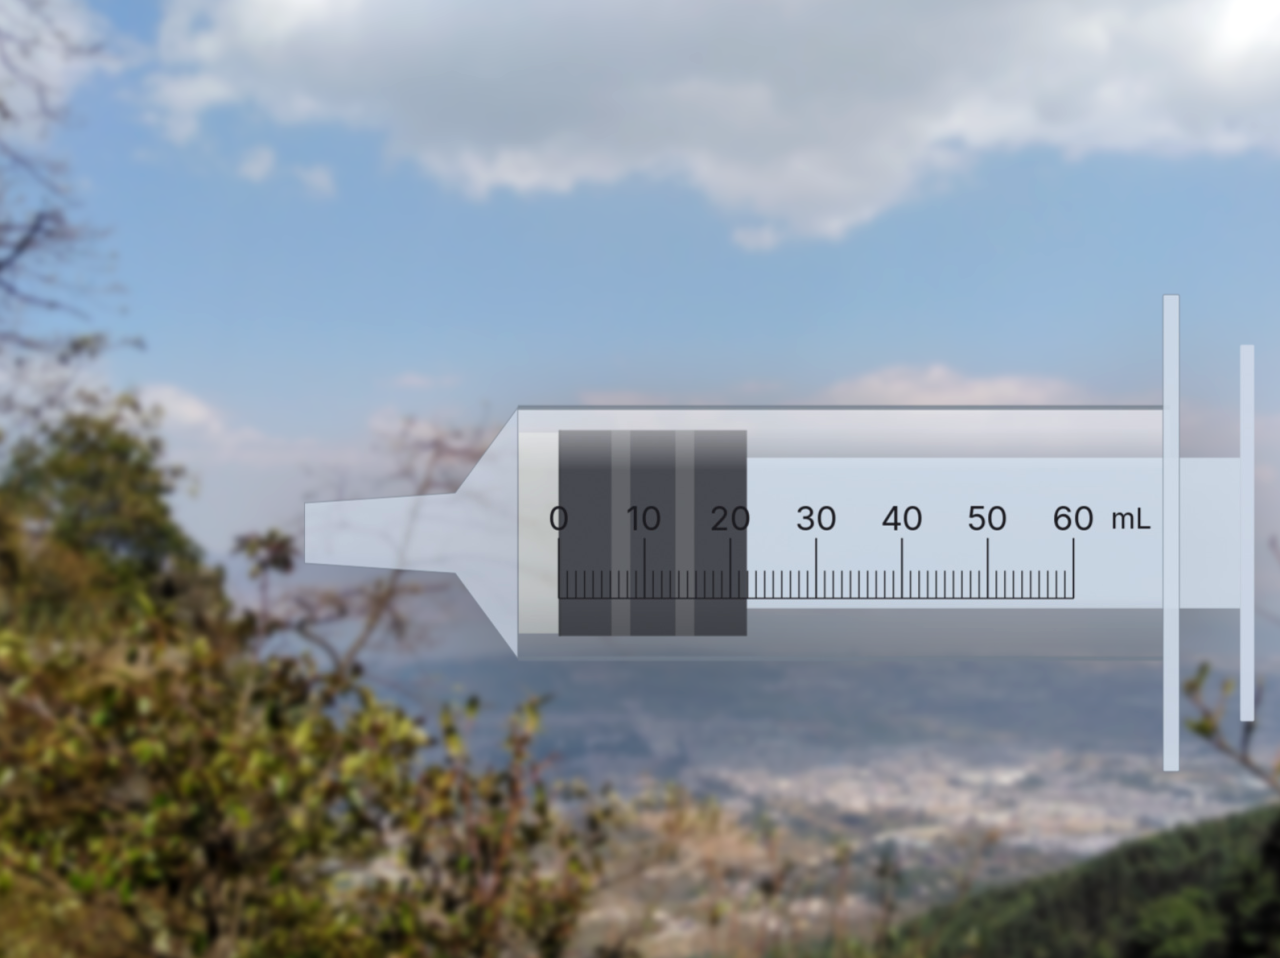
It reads 0
